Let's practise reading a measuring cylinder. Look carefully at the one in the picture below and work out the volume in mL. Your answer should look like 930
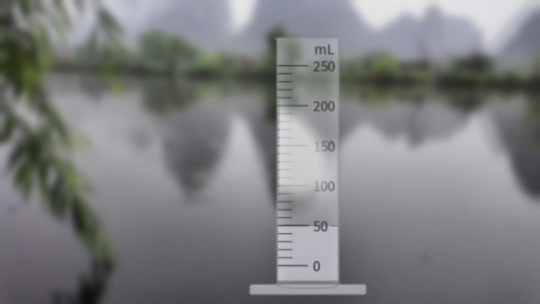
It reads 50
